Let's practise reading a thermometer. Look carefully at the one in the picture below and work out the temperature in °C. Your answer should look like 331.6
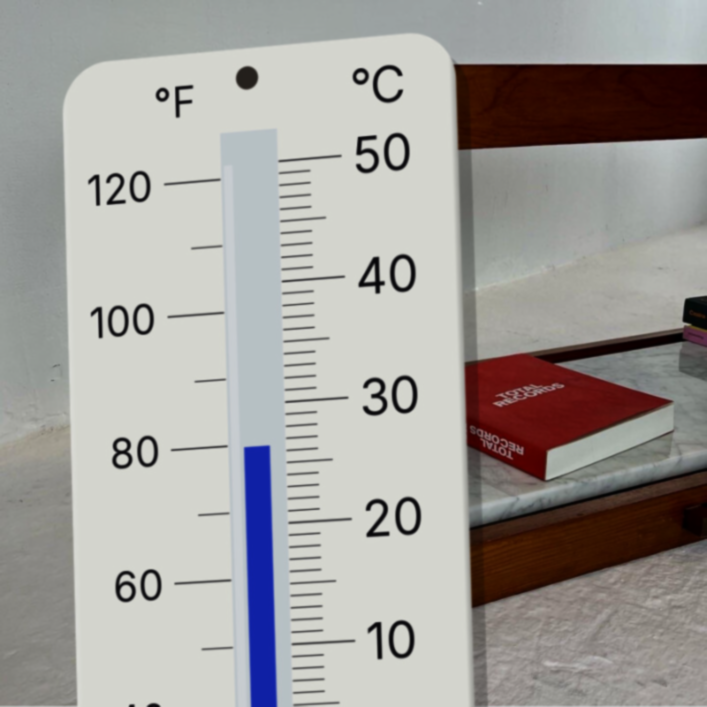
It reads 26.5
